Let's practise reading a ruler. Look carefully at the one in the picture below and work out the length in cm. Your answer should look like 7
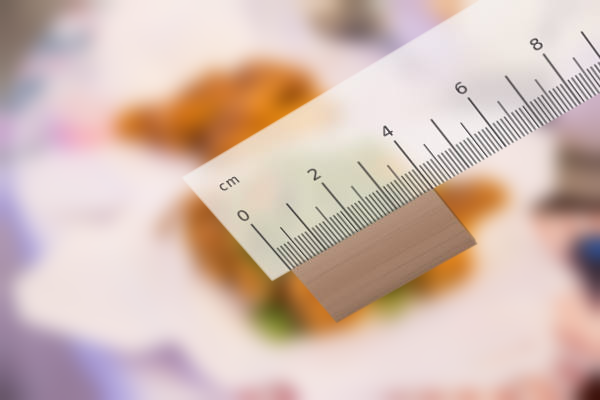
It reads 4
